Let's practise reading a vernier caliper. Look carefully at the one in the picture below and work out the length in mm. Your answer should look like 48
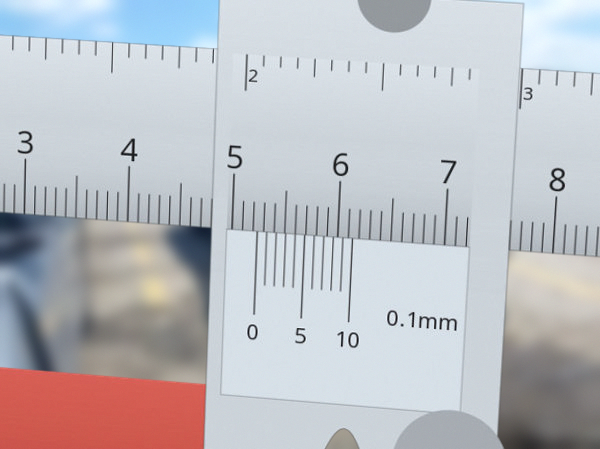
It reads 52.4
